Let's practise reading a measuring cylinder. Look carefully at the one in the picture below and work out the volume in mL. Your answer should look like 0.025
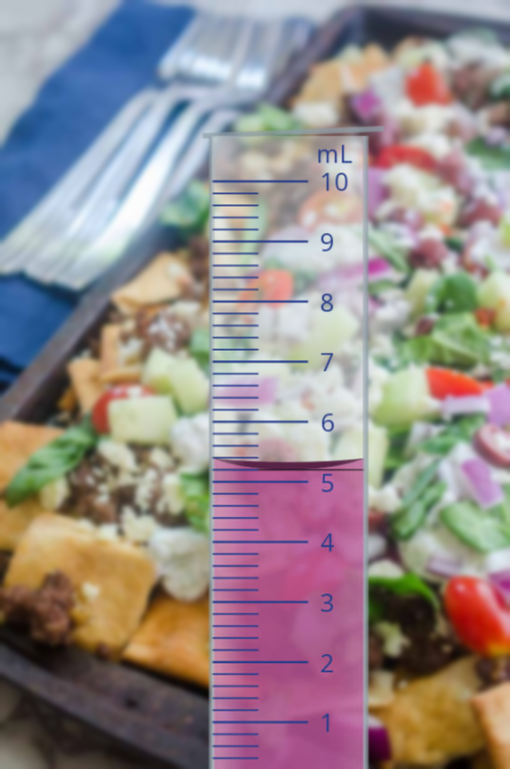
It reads 5.2
